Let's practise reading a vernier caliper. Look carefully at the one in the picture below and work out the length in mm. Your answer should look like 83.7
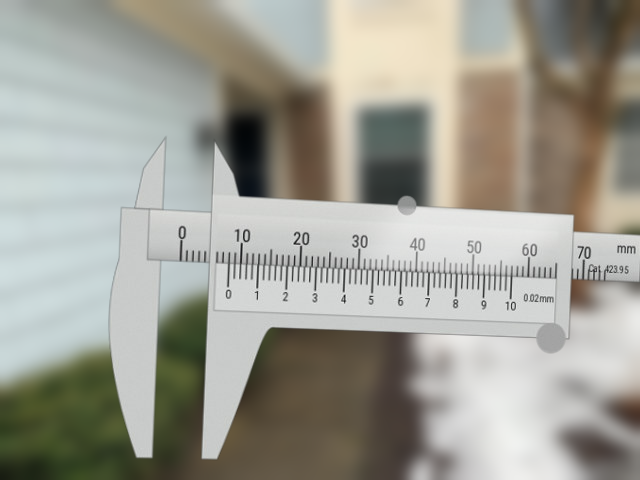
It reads 8.0
